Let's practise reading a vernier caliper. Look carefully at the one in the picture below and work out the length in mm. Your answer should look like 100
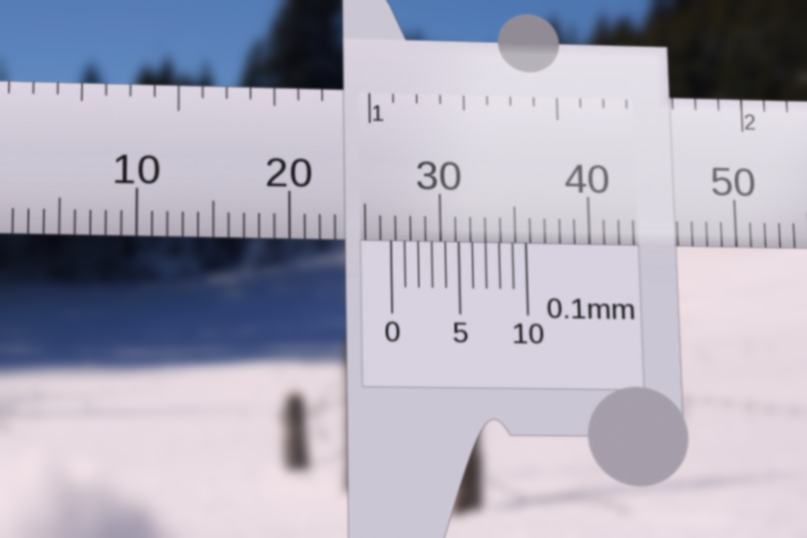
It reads 26.7
